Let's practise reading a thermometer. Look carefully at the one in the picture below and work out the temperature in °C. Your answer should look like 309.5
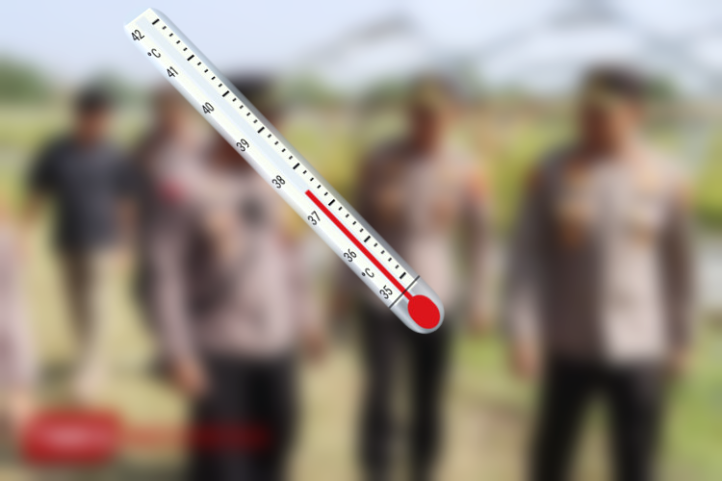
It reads 37.5
